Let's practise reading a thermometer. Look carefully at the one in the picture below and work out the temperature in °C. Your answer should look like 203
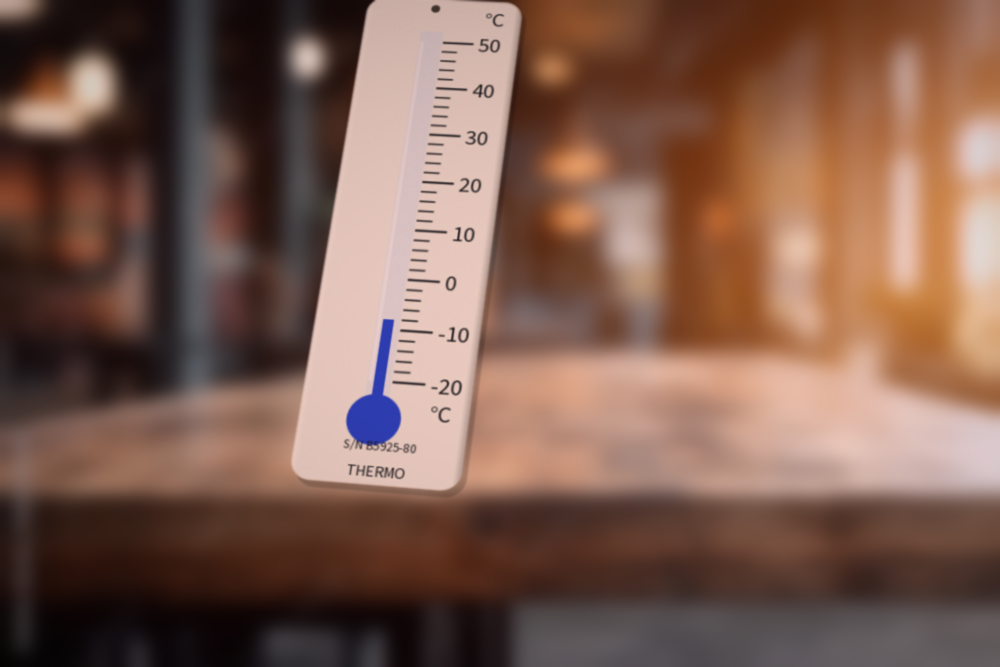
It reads -8
